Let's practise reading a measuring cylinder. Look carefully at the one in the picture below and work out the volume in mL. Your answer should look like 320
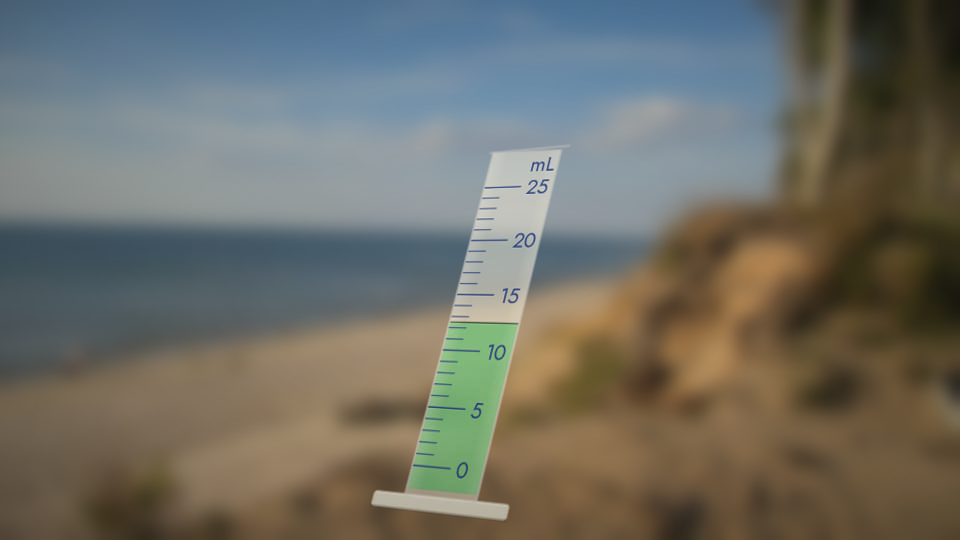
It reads 12.5
